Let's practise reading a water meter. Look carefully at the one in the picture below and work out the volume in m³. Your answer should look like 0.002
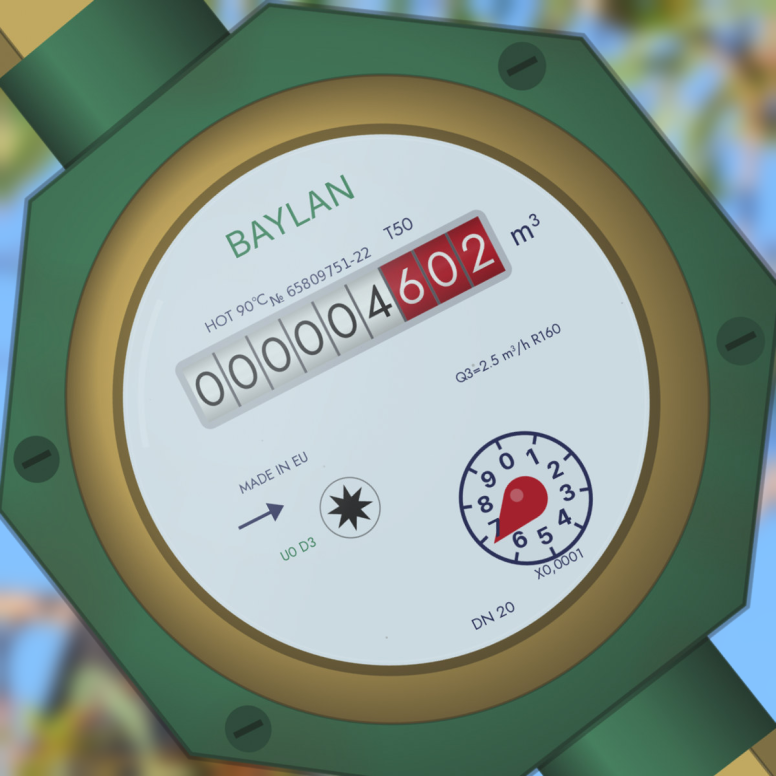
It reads 4.6026
